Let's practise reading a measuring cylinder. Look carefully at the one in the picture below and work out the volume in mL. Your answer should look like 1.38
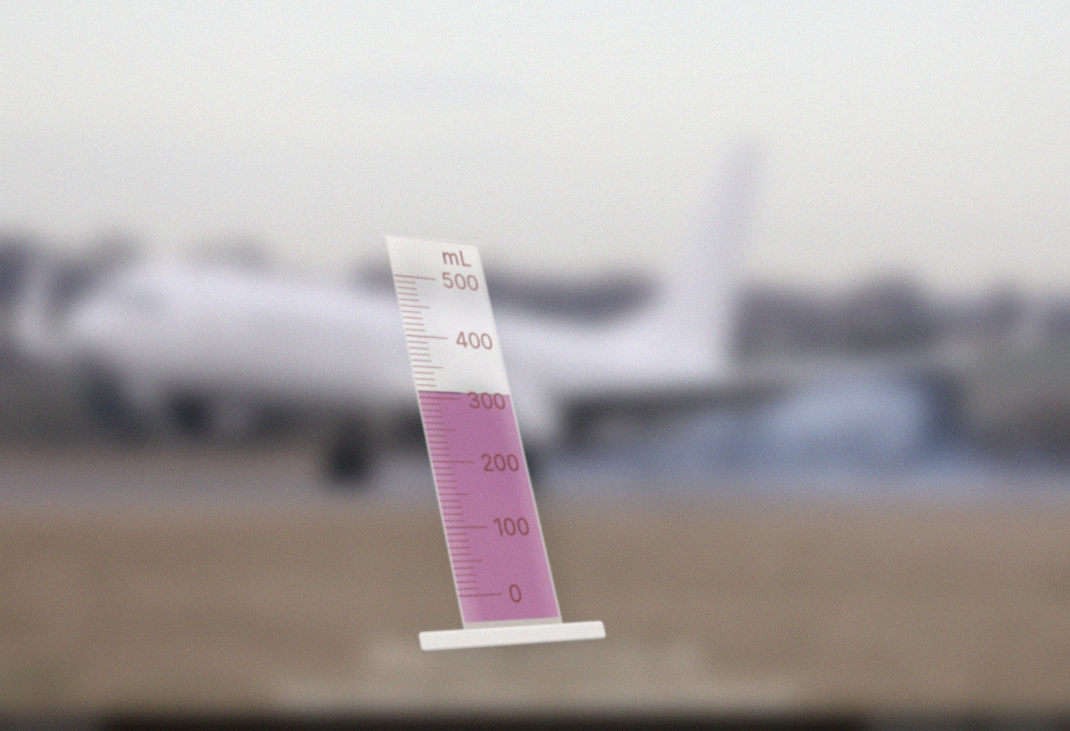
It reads 310
